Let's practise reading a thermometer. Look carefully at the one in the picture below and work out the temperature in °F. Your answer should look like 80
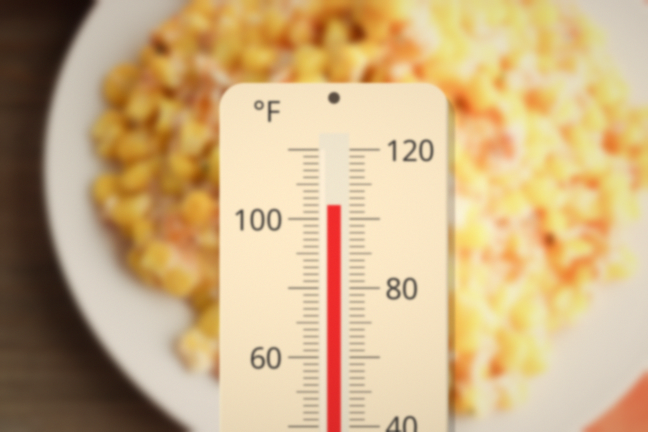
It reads 104
